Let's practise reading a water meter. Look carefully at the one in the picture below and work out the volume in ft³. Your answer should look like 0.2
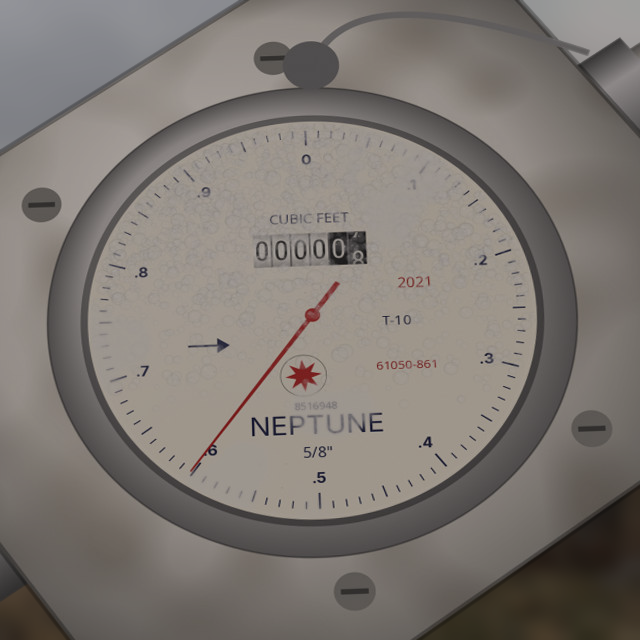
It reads 7.60
